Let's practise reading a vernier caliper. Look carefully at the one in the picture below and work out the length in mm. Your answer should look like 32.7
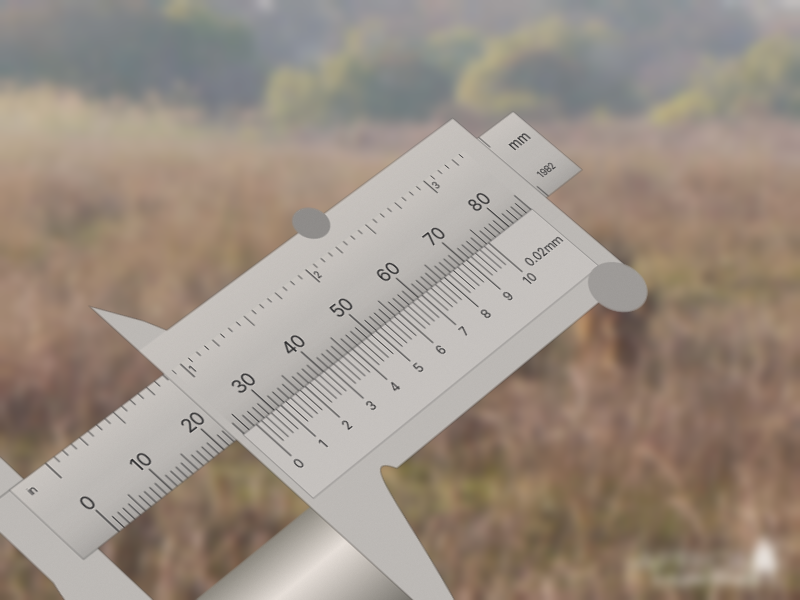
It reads 26.4
